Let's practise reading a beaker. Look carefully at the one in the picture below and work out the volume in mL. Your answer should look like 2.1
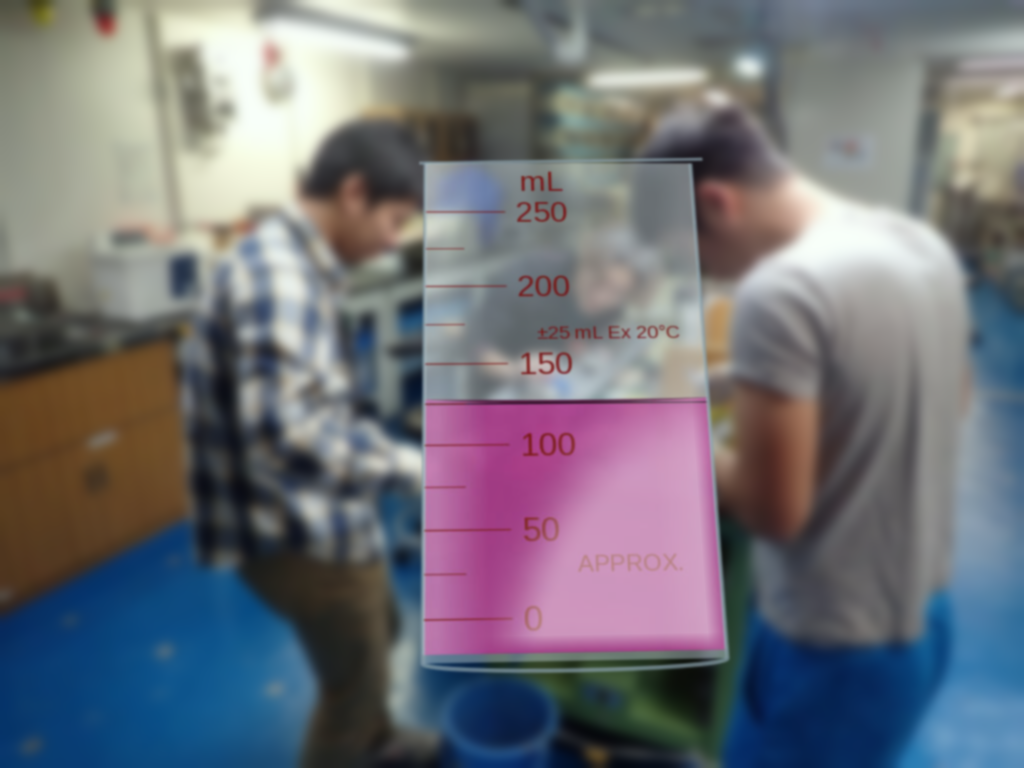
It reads 125
